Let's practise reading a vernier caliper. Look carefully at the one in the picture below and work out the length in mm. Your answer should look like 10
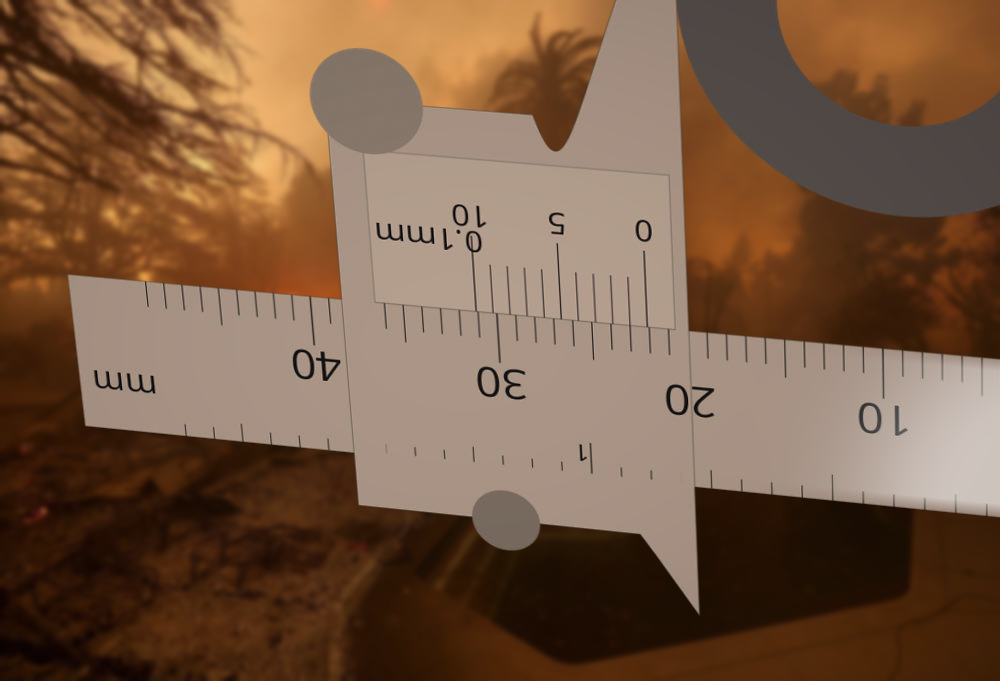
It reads 22.1
